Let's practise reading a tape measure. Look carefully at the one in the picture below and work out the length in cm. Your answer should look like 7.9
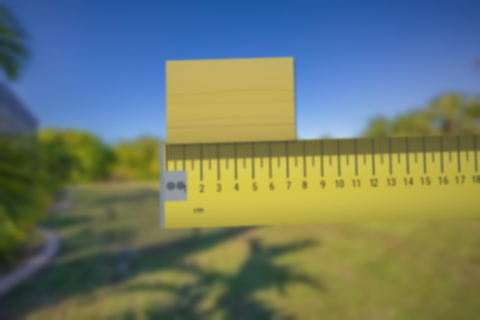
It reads 7.5
